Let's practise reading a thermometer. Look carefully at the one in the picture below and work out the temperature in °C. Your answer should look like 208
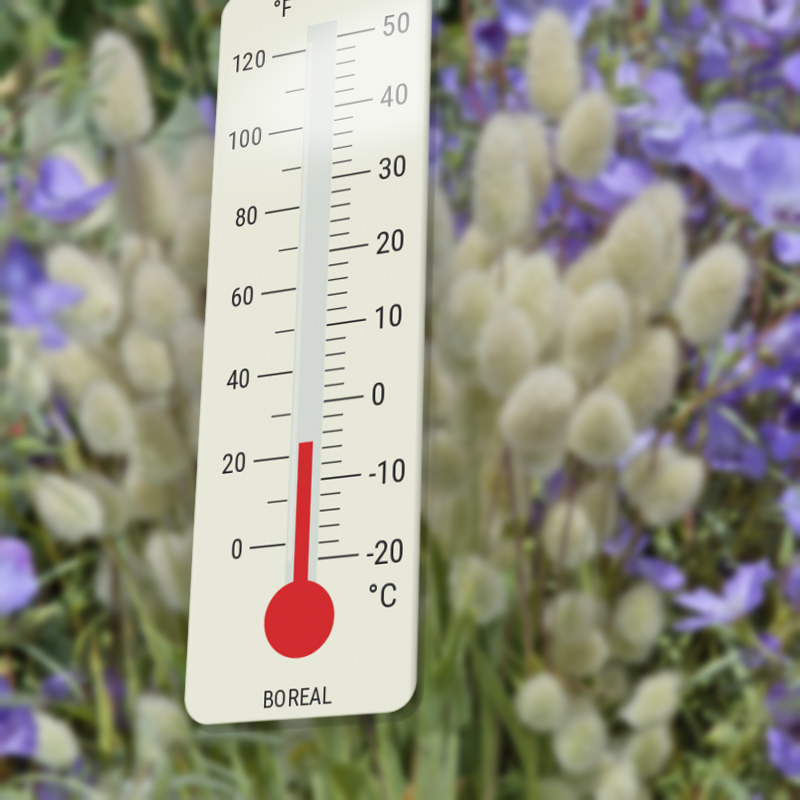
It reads -5
